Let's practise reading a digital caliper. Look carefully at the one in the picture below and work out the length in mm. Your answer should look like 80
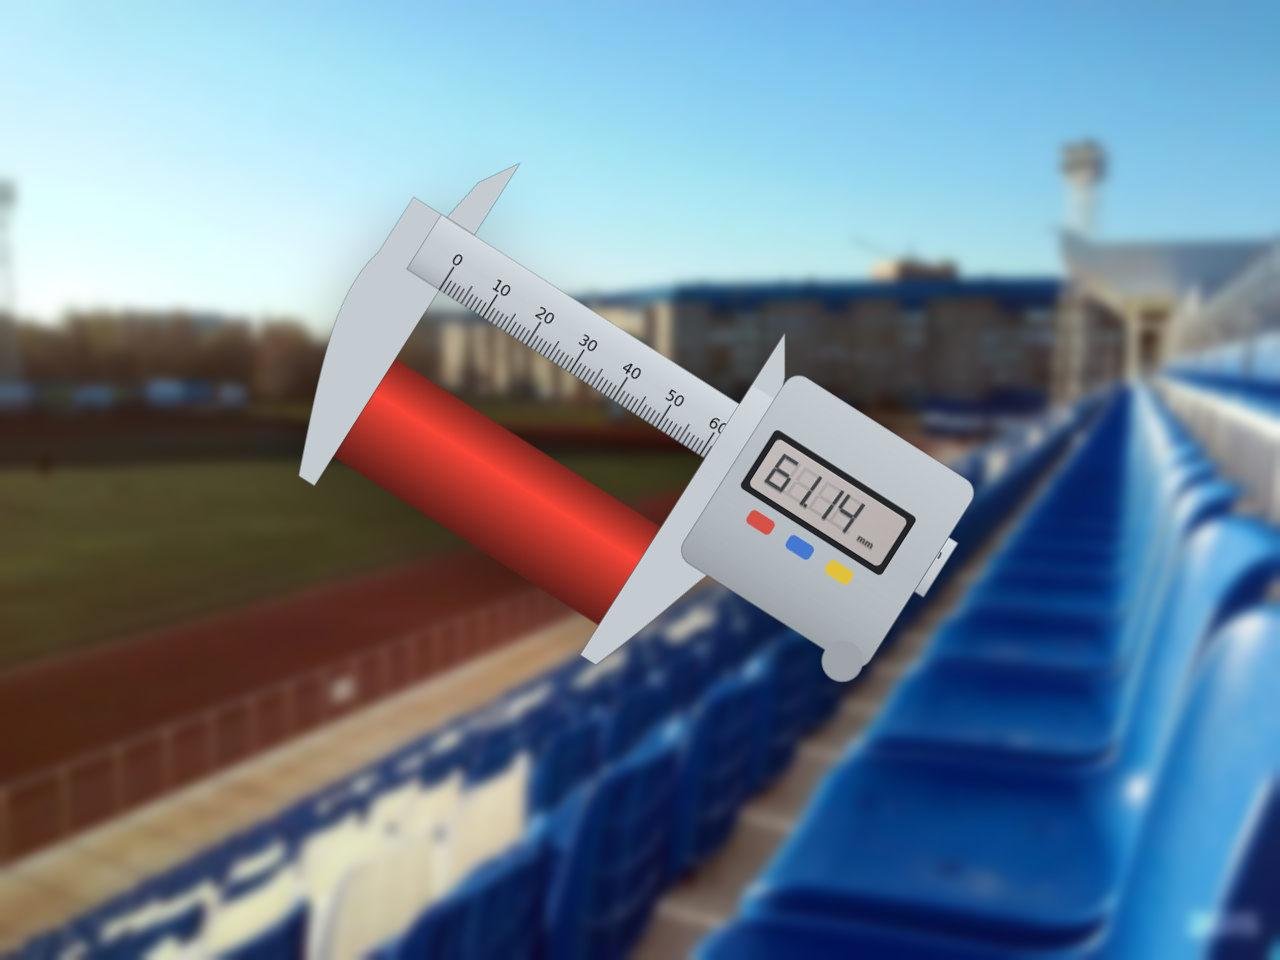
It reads 61.14
